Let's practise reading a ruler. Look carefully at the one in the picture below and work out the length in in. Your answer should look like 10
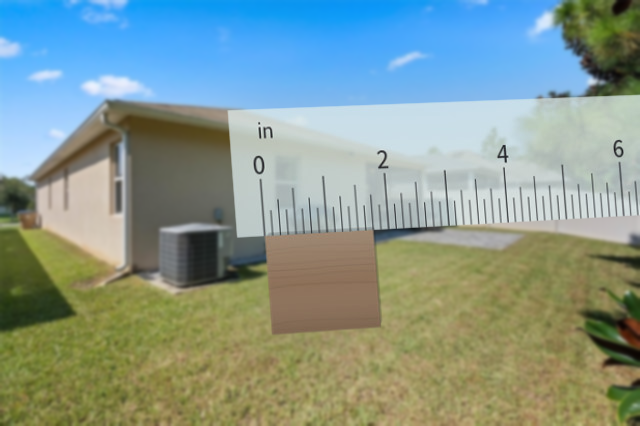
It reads 1.75
